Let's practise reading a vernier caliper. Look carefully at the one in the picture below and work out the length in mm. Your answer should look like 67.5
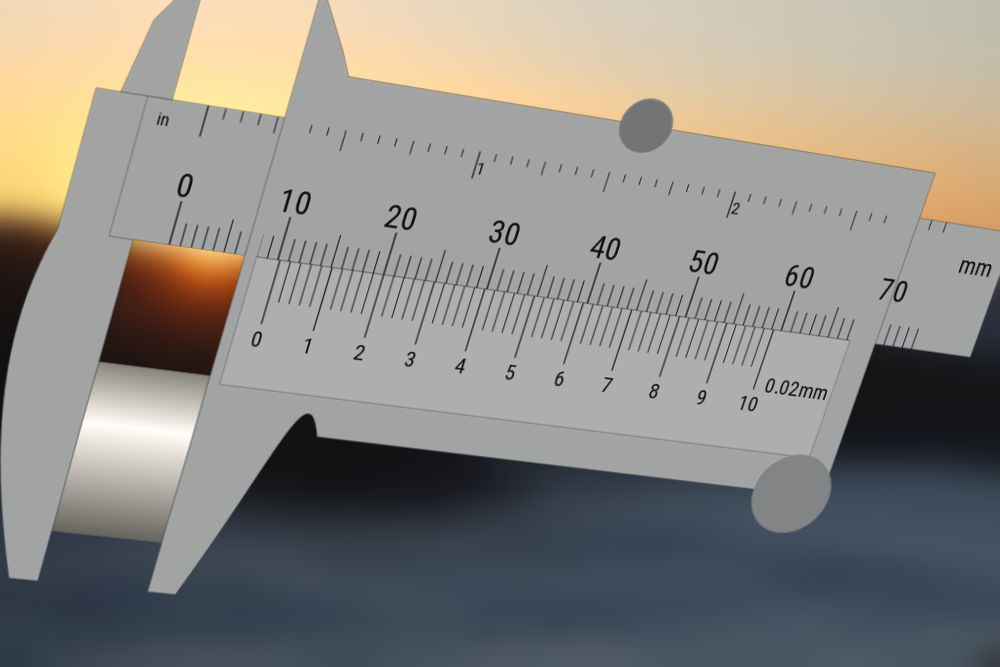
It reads 10.2
